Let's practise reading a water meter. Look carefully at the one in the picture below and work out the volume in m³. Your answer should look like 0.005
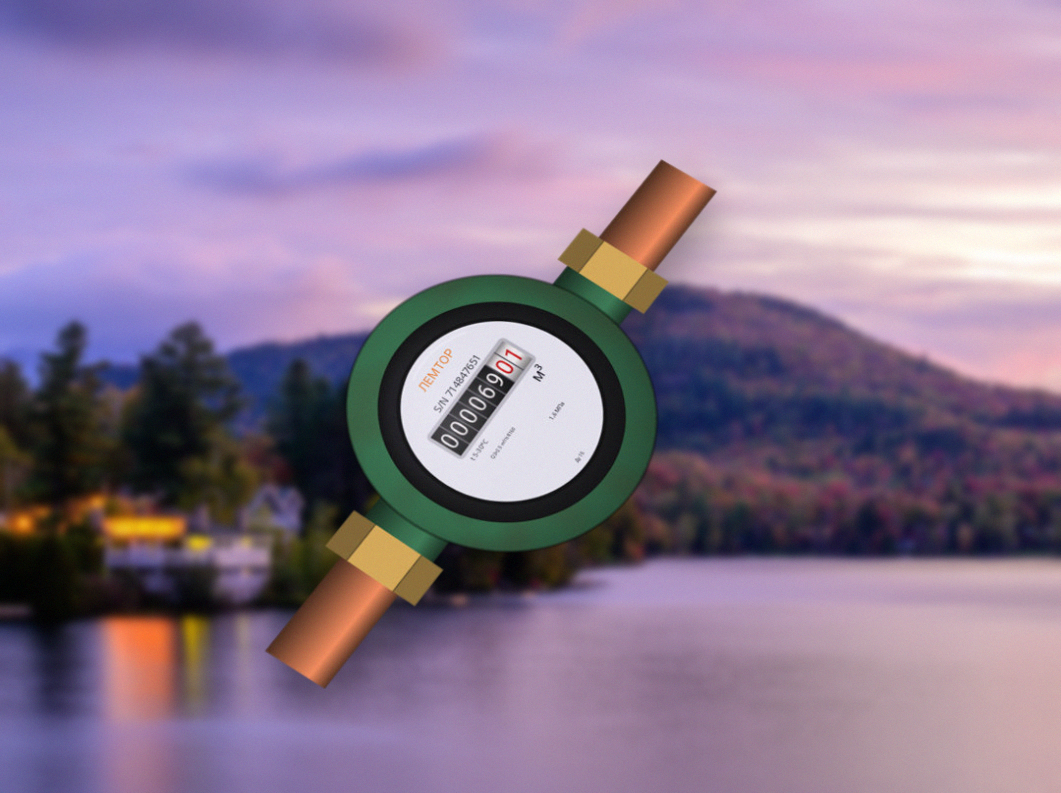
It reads 69.01
